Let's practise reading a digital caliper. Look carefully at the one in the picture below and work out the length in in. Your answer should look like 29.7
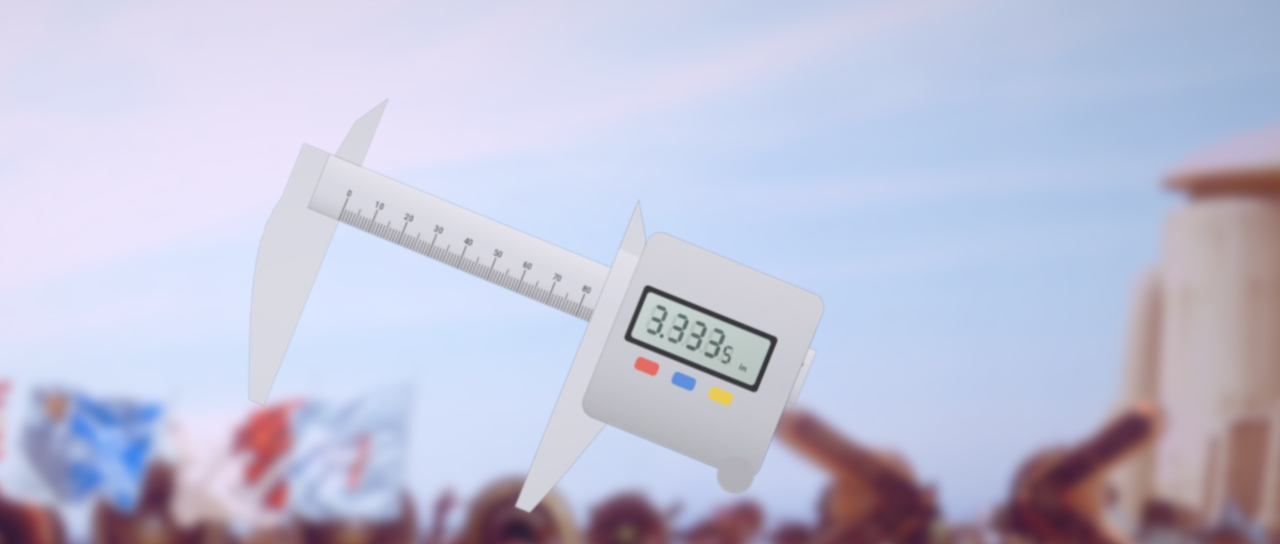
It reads 3.3335
